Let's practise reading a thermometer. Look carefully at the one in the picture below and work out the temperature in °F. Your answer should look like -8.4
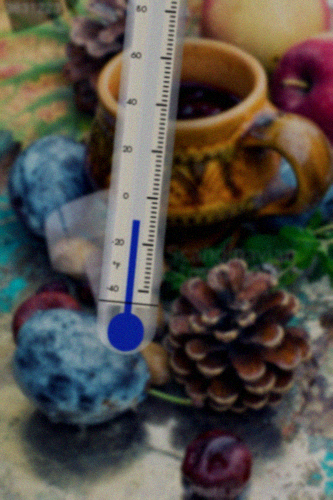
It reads -10
